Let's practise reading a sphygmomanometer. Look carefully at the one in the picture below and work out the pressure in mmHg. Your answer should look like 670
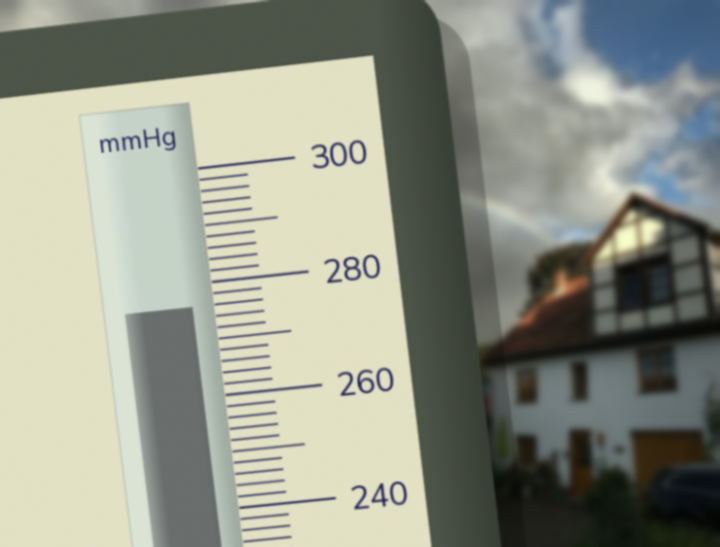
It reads 276
